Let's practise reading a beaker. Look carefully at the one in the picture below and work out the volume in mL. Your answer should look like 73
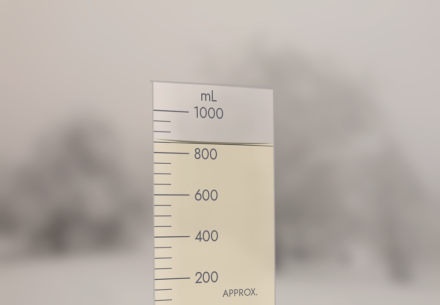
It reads 850
